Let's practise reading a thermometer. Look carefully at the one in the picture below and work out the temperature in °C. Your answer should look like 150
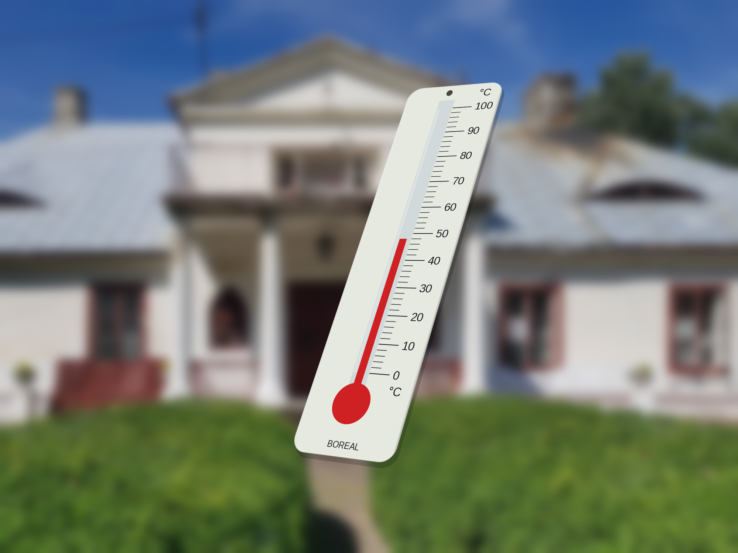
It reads 48
